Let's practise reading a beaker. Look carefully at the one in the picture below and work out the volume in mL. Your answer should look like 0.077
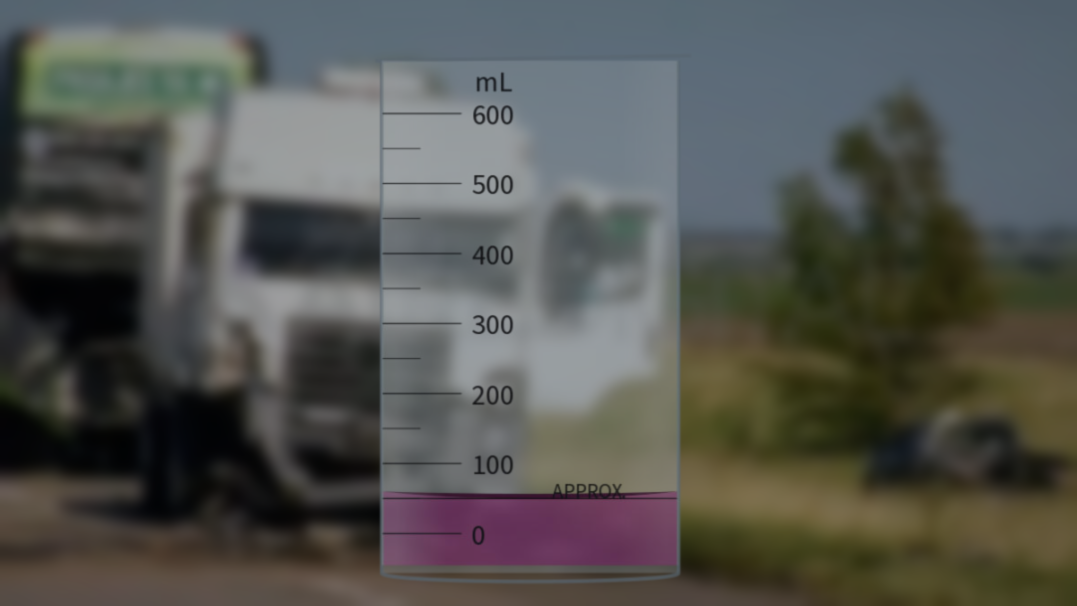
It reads 50
